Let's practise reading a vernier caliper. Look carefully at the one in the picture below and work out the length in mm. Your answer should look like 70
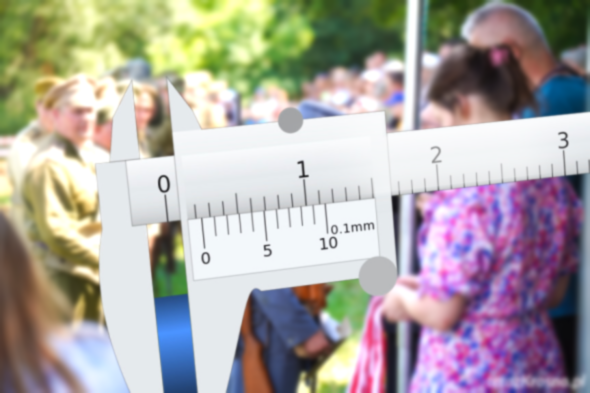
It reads 2.4
